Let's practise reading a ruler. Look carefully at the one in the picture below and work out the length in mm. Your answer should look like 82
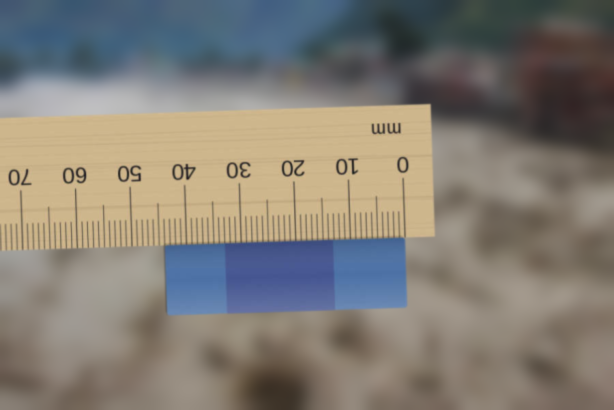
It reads 44
